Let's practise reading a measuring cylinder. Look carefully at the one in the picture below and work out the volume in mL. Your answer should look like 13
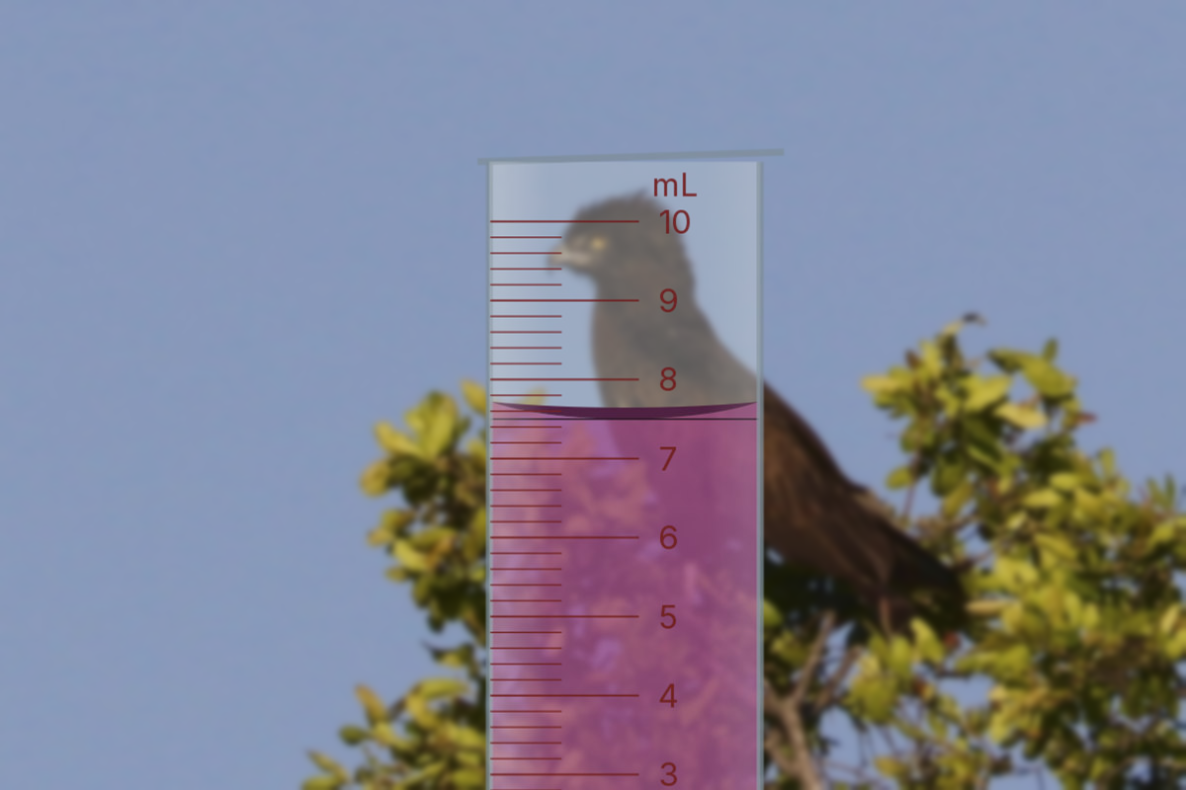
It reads 7.5
